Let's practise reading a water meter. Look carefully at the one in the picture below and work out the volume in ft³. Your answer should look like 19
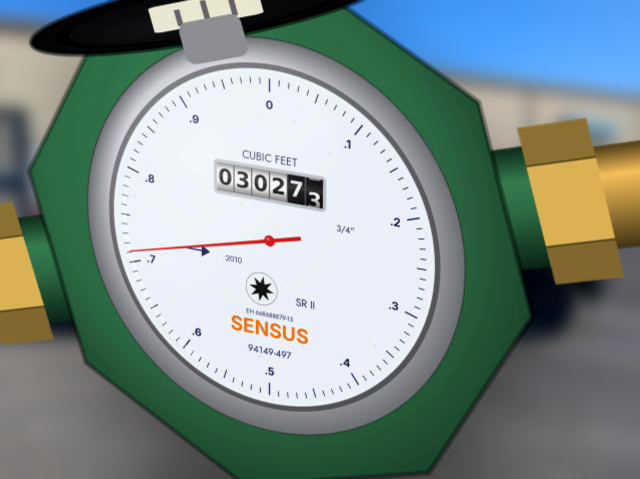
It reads 30272.71
